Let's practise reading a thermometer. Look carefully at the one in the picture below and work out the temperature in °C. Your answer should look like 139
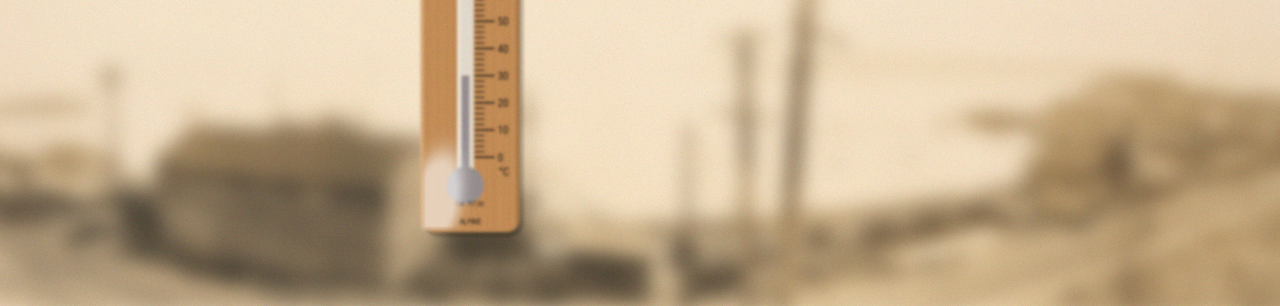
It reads 30
